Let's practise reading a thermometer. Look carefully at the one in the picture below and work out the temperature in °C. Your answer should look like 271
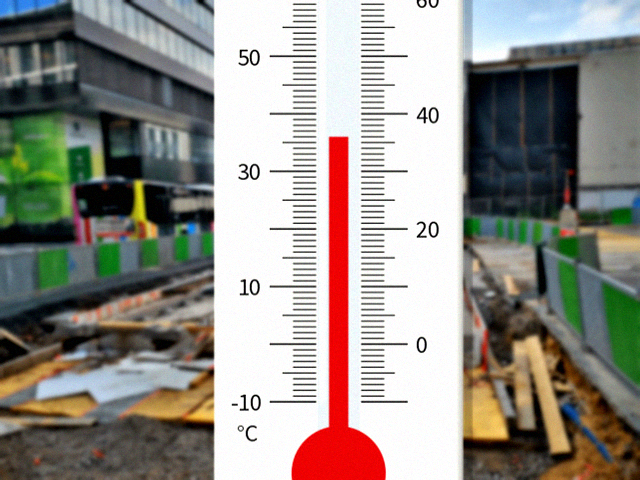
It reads 36
